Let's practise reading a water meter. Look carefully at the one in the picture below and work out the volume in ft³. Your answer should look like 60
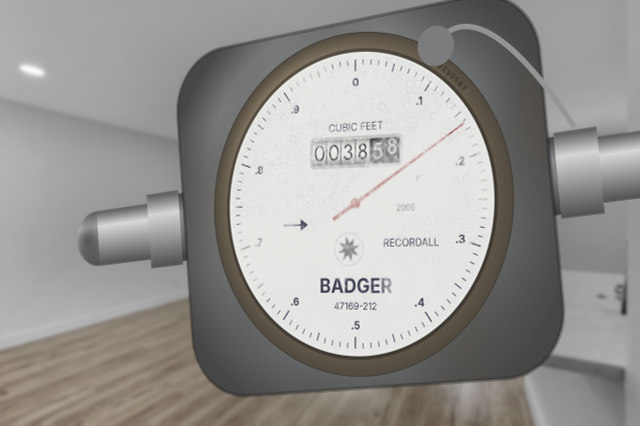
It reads 3858.16
